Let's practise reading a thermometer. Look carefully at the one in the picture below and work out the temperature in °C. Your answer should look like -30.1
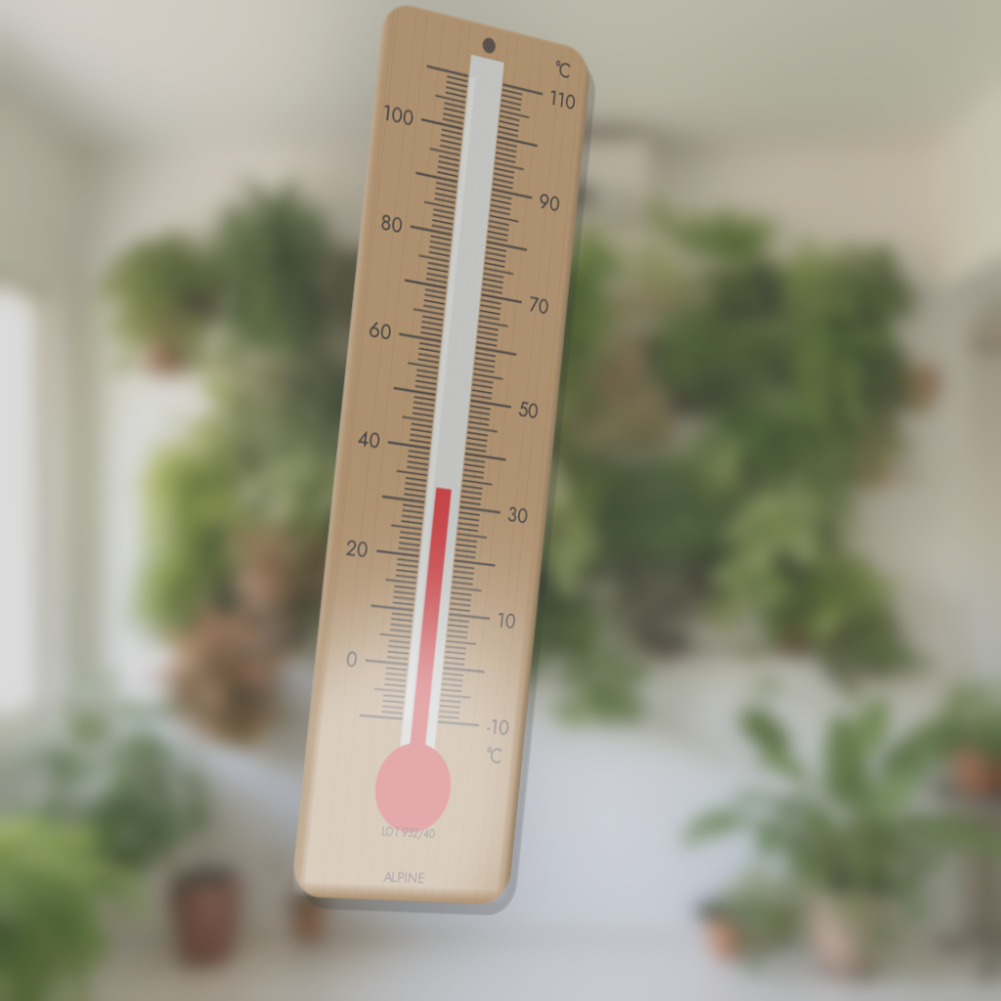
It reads 33
